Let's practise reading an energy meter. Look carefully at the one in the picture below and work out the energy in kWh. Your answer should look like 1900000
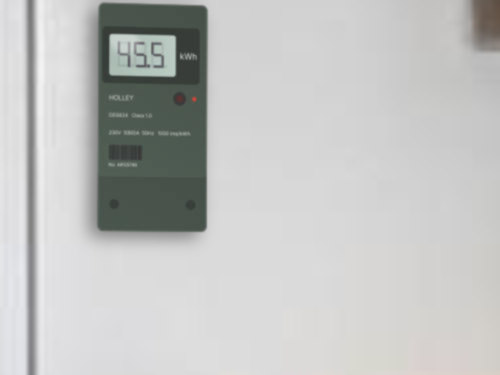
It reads 45.5
